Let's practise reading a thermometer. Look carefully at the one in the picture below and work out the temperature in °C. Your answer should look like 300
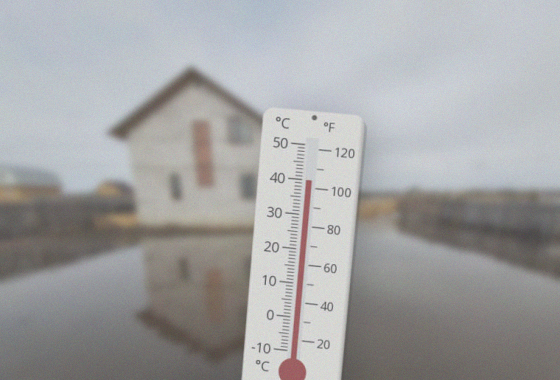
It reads 40
